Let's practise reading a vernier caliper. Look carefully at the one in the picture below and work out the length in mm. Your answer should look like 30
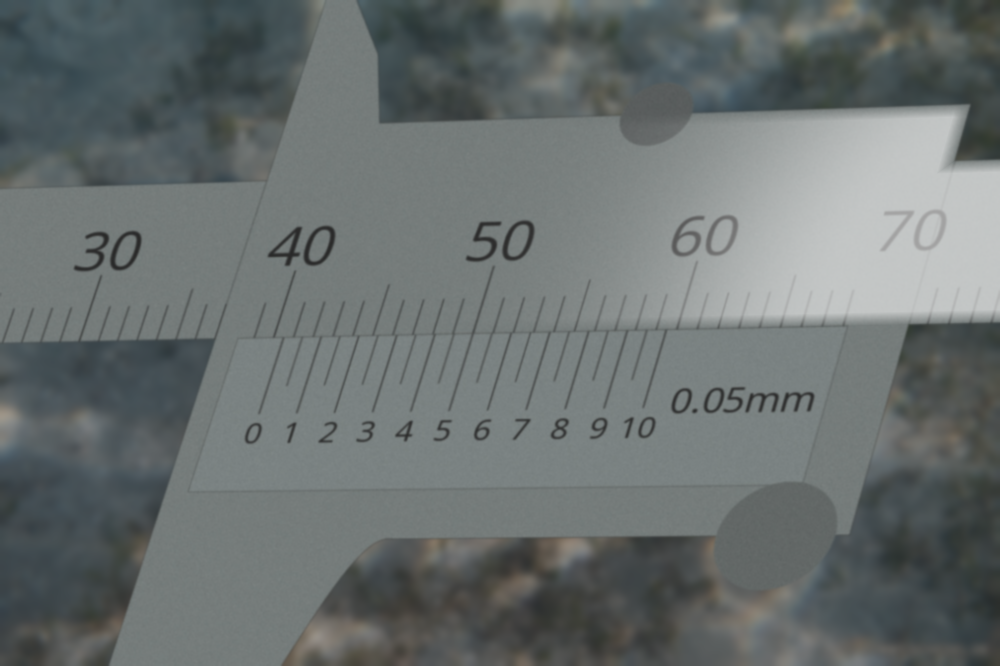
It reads 40.5
